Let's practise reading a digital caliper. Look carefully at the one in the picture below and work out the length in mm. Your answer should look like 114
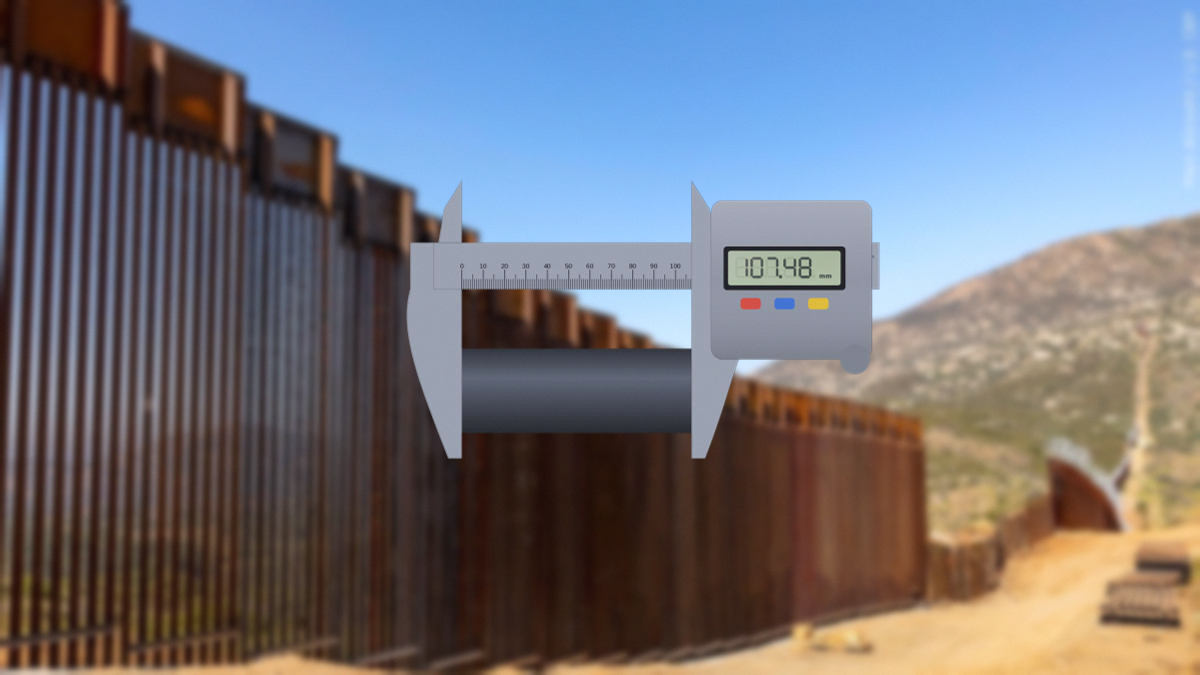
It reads 107.48
